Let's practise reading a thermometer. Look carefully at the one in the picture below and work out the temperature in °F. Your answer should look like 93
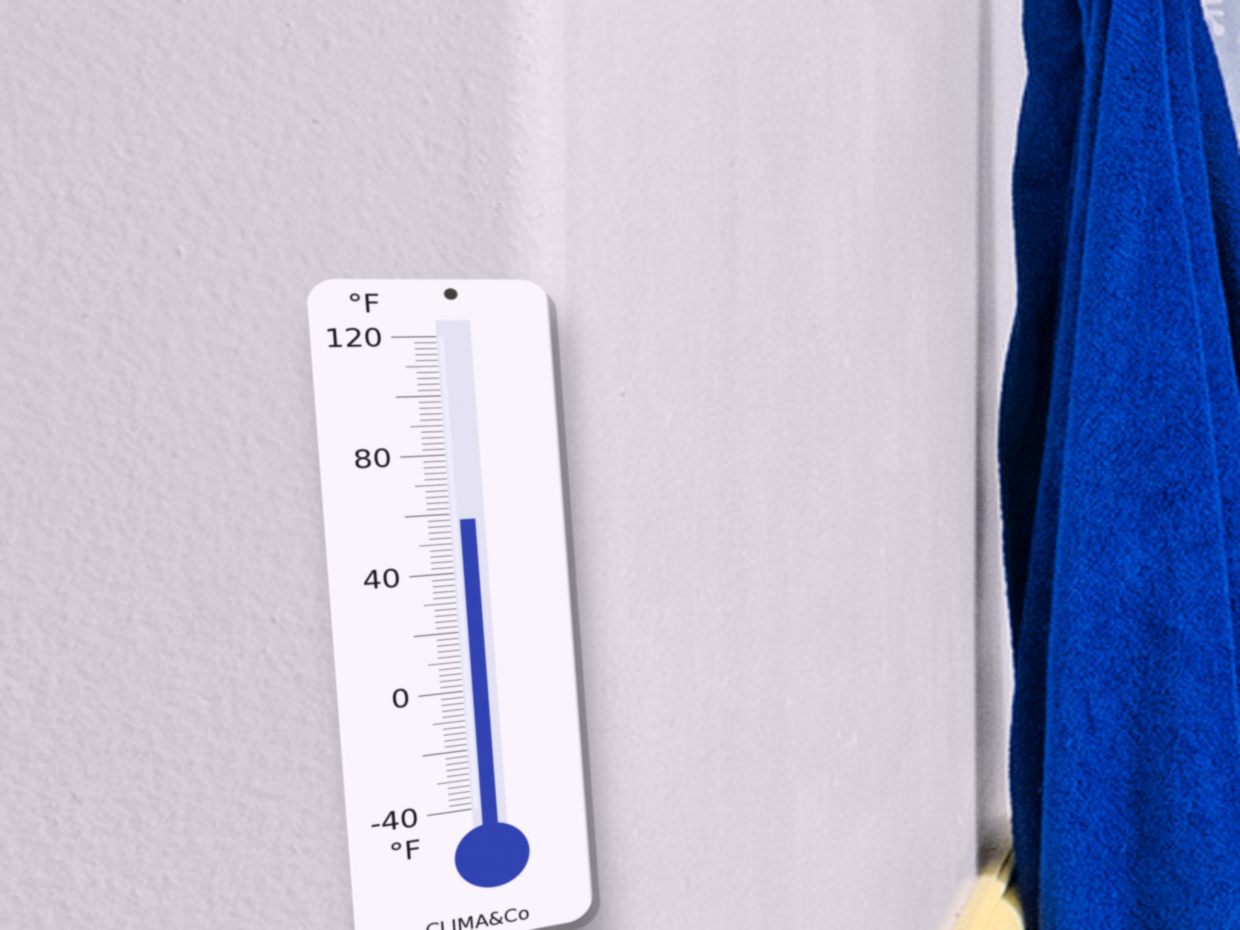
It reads 58
